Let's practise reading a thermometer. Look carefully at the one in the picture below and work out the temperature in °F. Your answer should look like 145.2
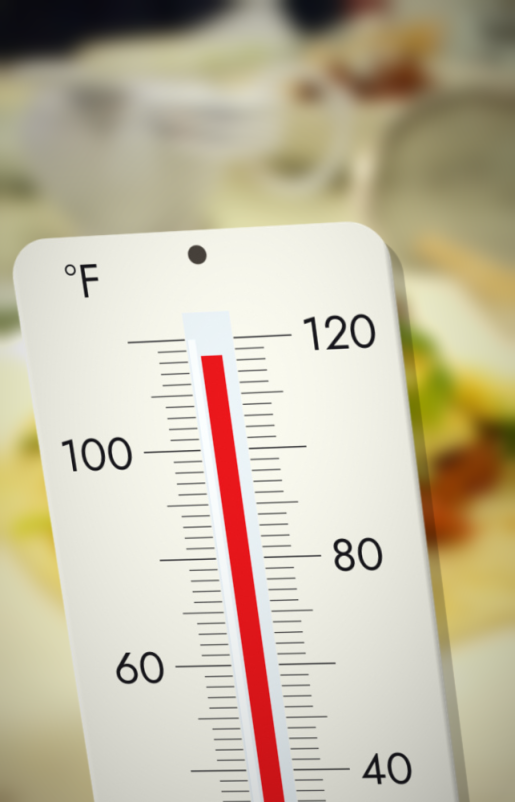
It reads 117
